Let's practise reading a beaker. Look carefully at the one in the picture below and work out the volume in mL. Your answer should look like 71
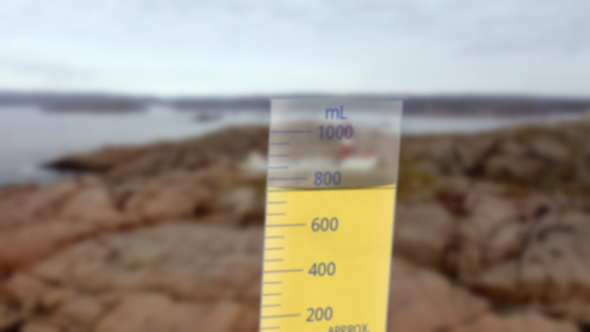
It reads 750
